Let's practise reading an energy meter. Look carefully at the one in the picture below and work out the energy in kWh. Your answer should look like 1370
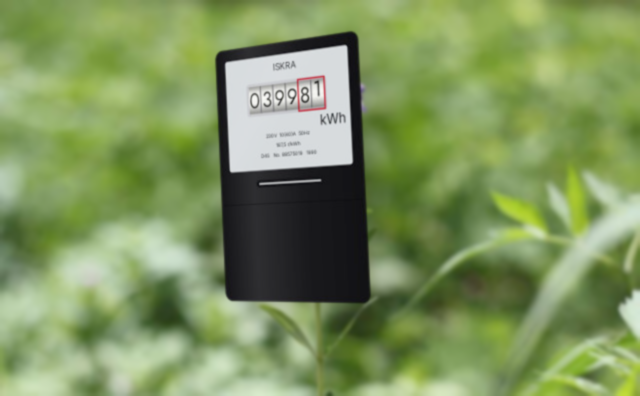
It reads 399.81
